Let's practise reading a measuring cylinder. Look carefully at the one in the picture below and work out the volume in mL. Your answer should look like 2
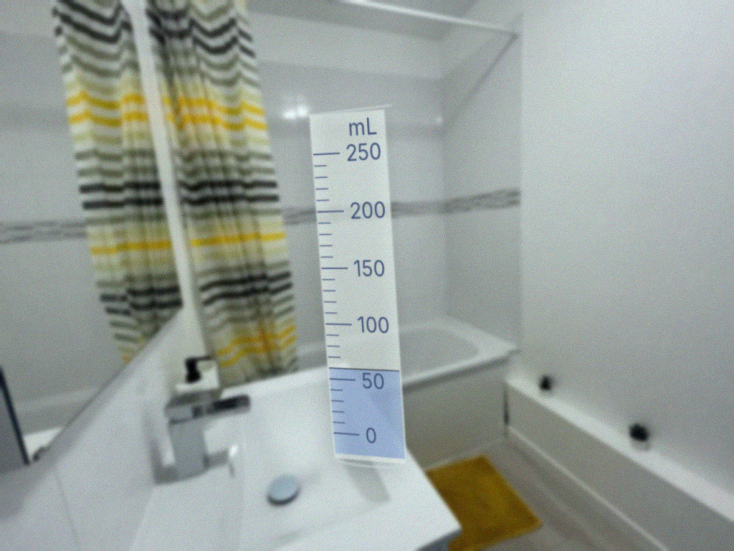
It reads 60
